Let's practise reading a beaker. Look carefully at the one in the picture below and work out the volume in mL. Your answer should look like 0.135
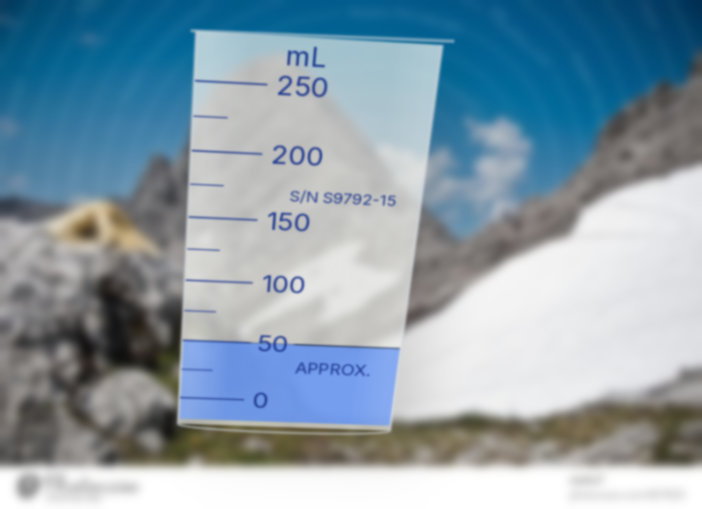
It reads 50
